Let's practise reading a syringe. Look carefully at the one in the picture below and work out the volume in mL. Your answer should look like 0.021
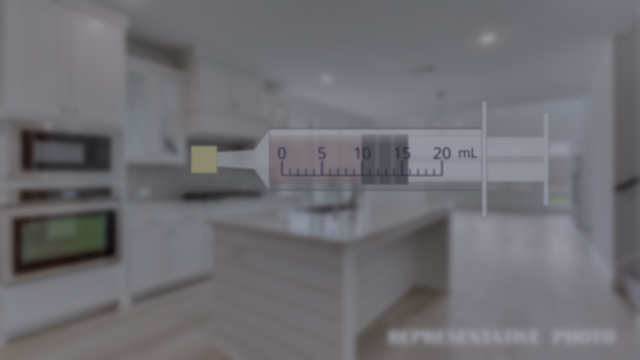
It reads 10
